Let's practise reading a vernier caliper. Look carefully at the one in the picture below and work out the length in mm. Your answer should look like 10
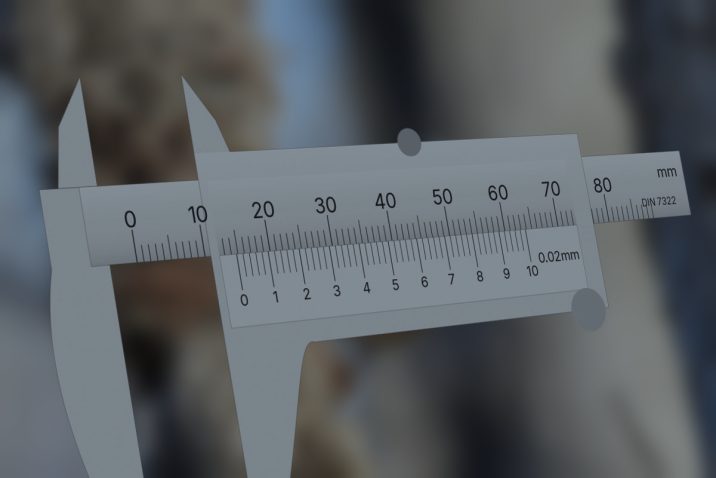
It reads 14.8
